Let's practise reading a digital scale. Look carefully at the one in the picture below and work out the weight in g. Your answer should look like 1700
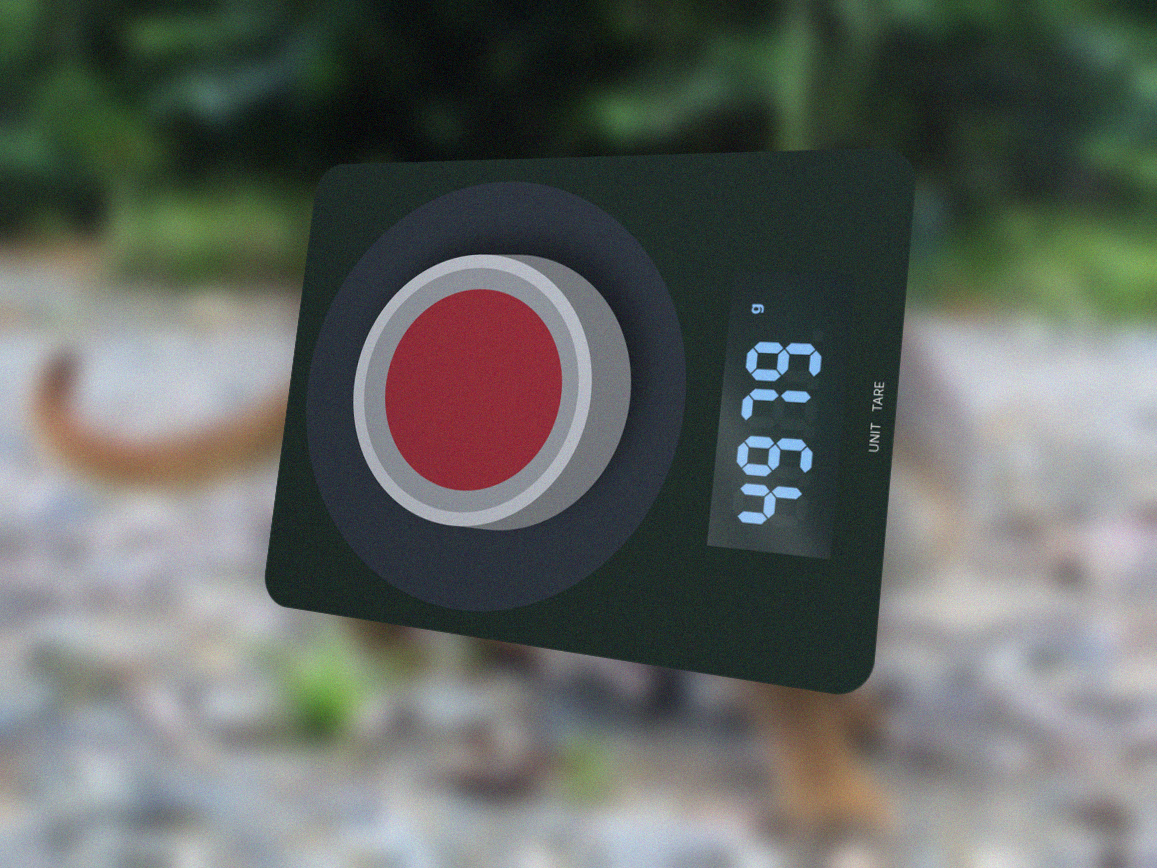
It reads 4979
